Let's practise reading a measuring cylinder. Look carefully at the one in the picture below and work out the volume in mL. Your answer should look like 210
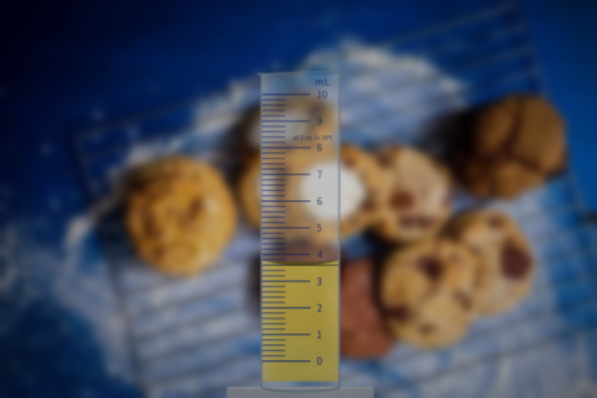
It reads 3.6
